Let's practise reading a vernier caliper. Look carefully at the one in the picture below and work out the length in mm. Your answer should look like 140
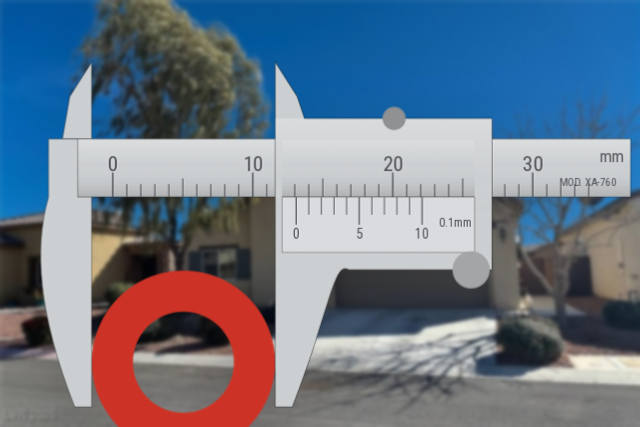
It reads 13.1
